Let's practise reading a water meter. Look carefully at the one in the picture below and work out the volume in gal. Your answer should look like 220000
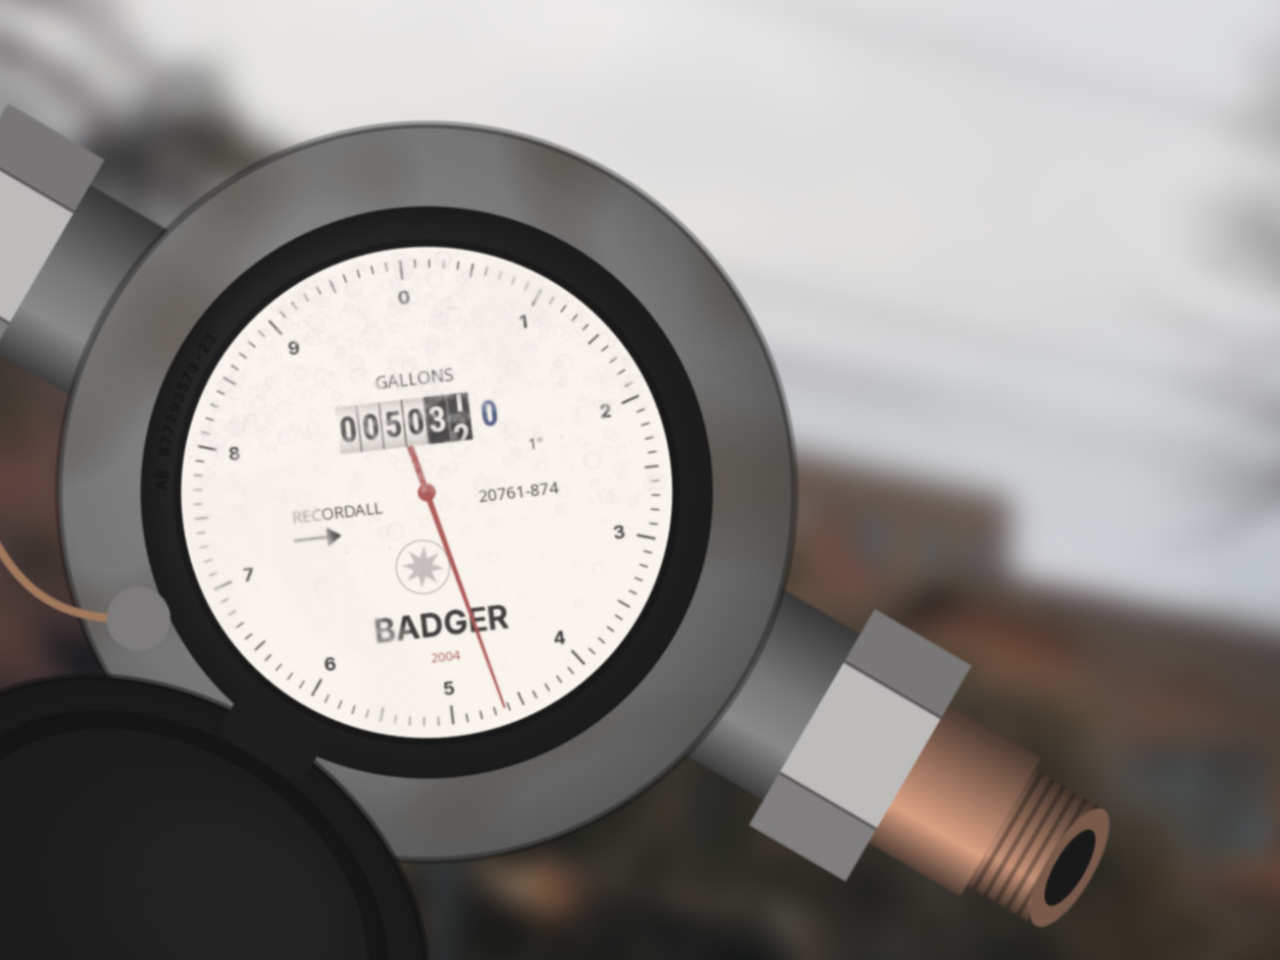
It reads 50314.6
